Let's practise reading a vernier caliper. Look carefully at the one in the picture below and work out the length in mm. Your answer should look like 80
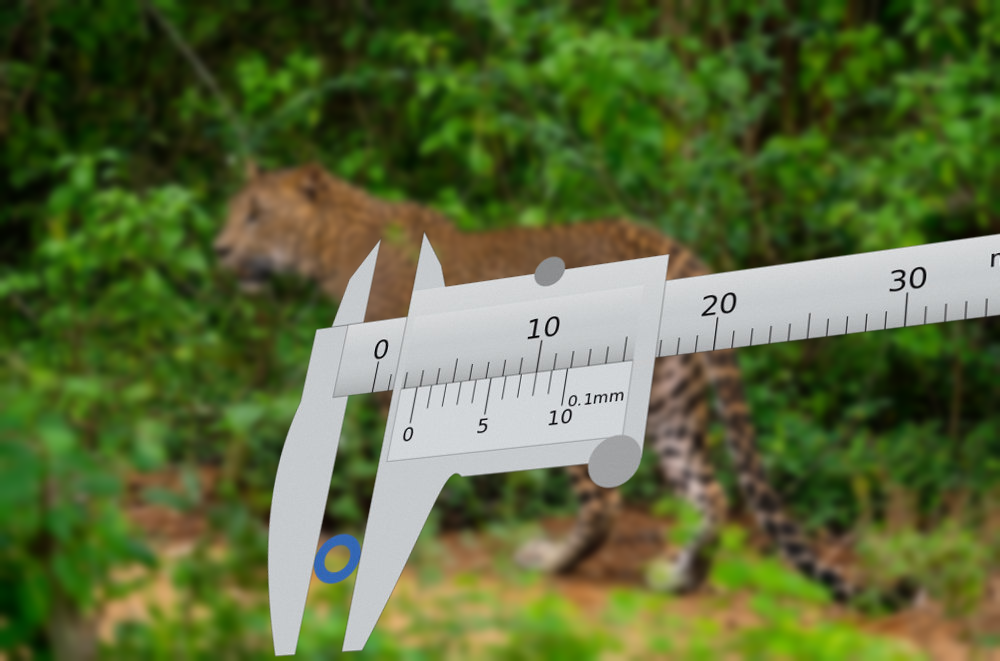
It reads 2.8
